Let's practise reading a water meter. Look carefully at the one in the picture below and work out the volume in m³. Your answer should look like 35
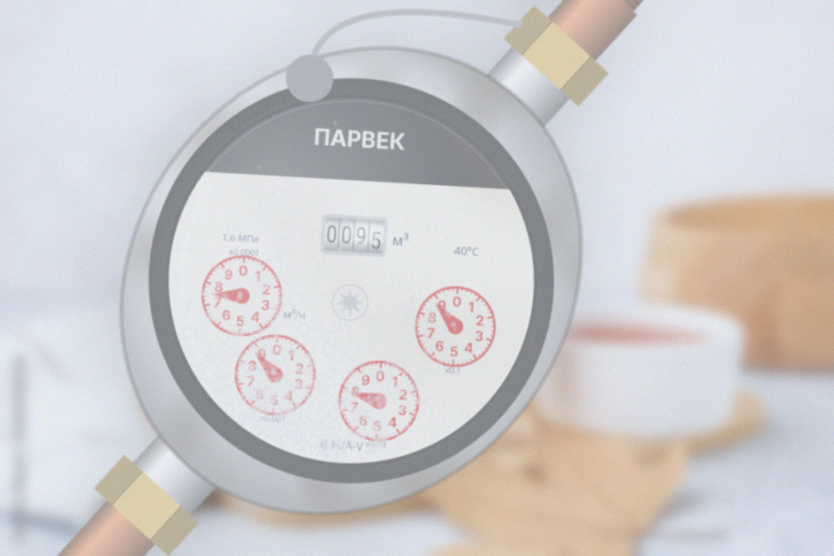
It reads 94.8787
